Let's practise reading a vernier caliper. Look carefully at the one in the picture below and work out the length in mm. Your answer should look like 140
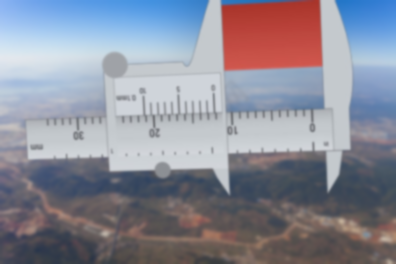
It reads 12.2
